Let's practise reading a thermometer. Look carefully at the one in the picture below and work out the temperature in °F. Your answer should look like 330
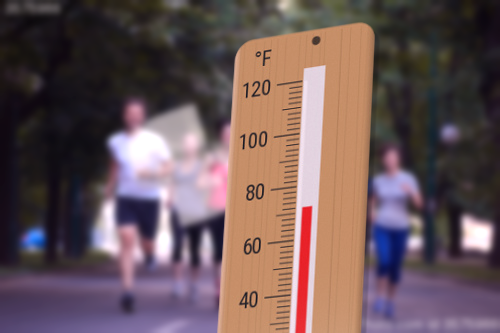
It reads 72
